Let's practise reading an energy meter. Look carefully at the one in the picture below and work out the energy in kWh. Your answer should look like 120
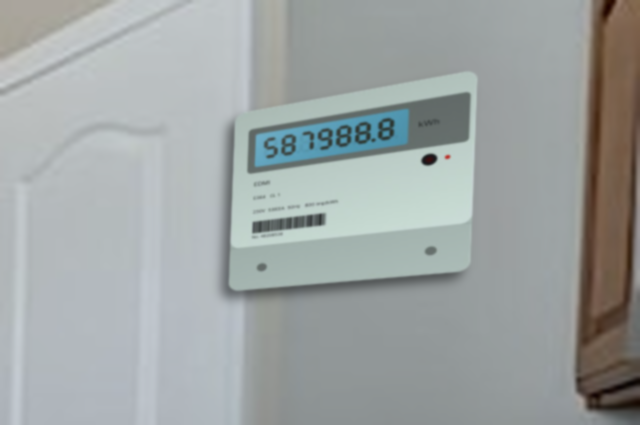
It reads 587988.8
